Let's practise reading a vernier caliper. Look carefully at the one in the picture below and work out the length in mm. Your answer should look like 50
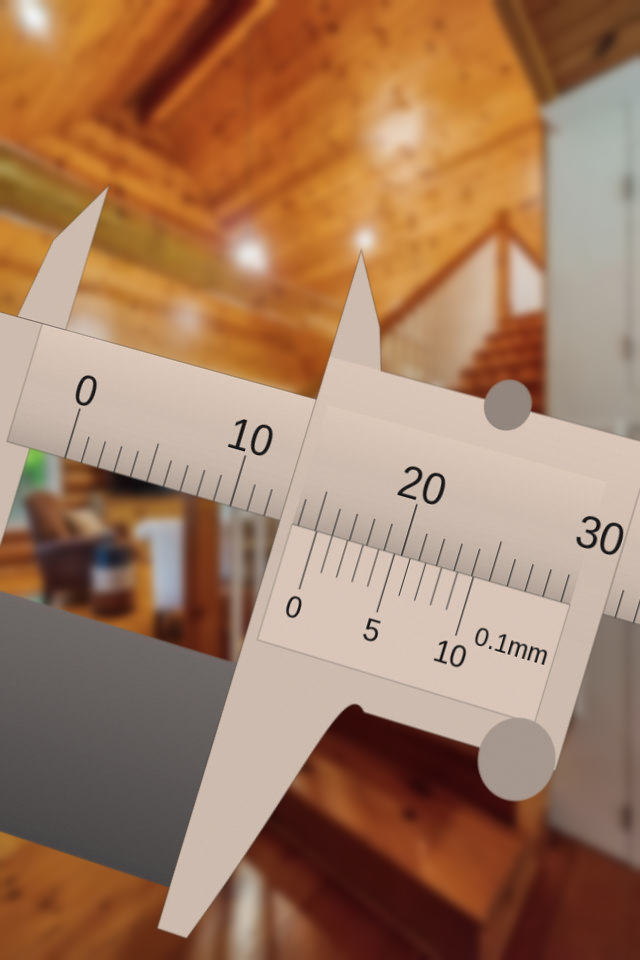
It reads 15.1
